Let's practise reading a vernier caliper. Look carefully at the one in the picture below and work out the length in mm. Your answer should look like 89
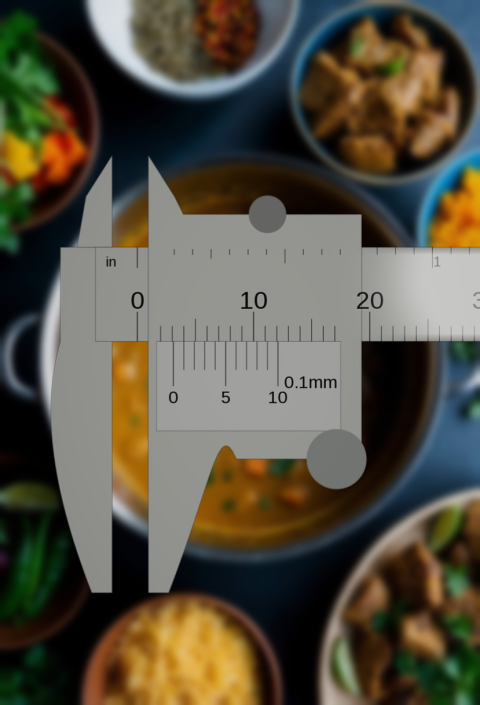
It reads 3.1
